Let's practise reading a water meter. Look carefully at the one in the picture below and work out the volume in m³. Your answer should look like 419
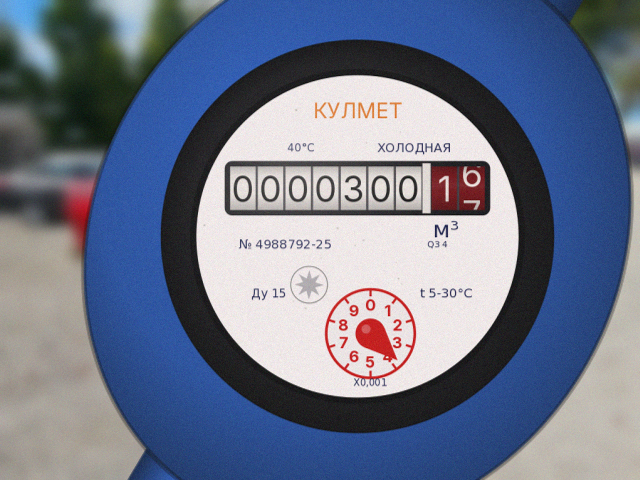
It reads 300.163
